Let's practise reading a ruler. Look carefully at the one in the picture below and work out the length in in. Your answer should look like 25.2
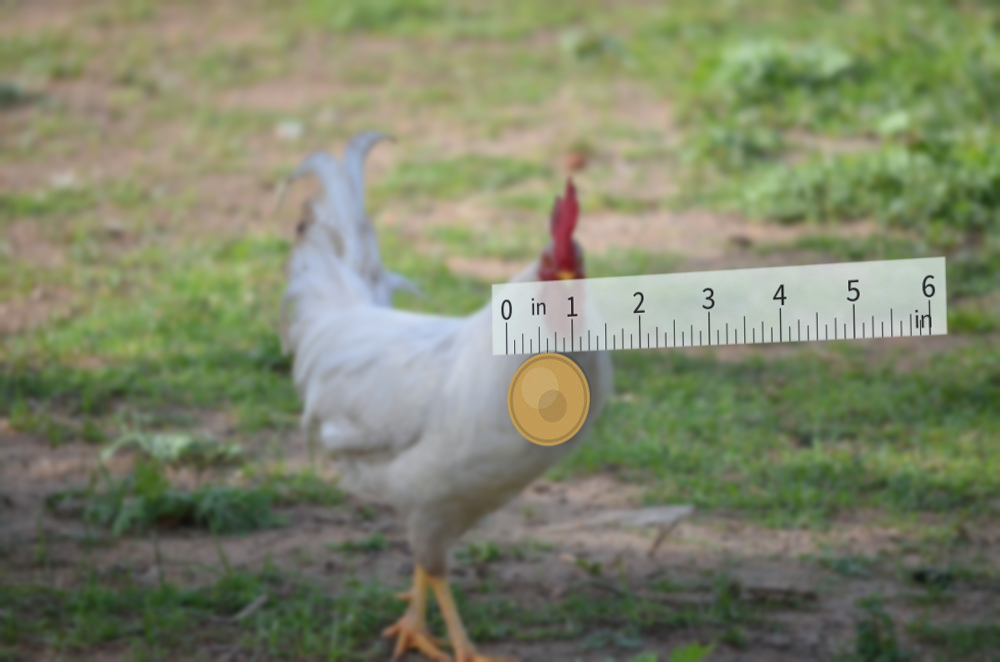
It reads 1.25
